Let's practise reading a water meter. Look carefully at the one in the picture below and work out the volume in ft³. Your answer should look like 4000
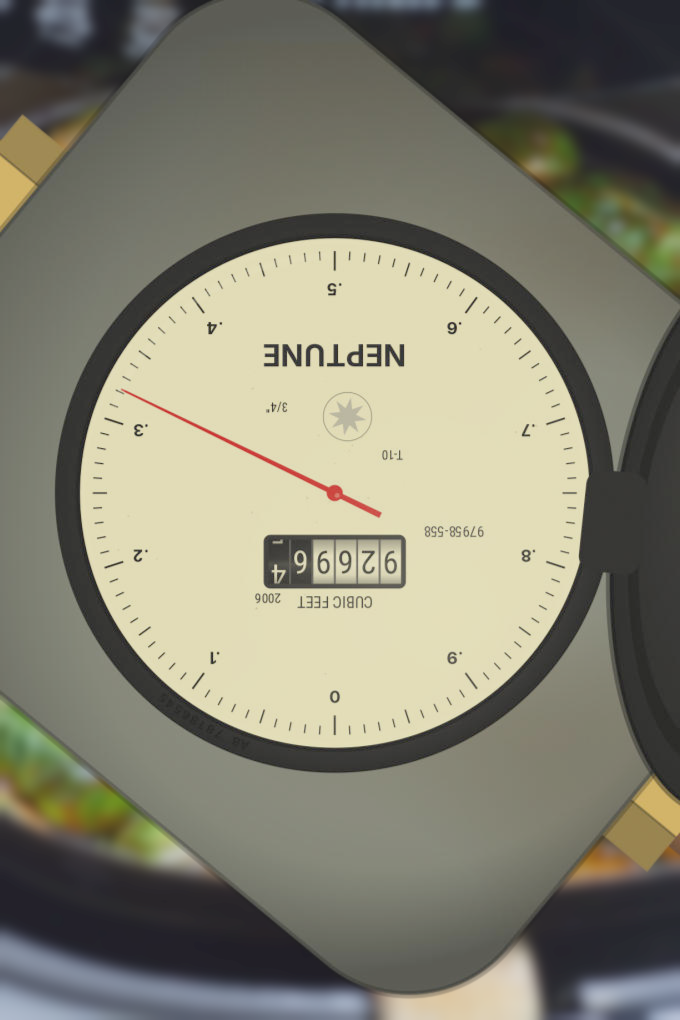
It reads 926964.32
